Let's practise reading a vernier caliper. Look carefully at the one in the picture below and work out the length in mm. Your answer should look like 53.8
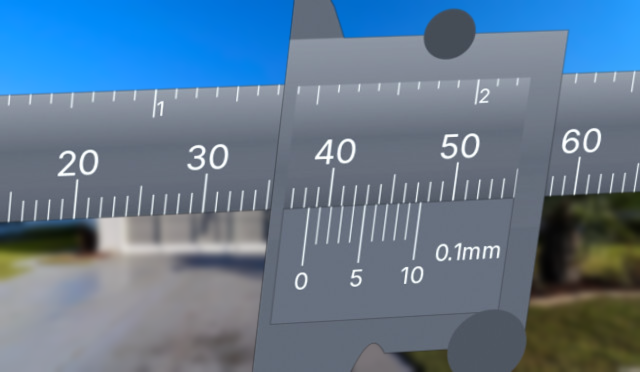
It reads 38.4
